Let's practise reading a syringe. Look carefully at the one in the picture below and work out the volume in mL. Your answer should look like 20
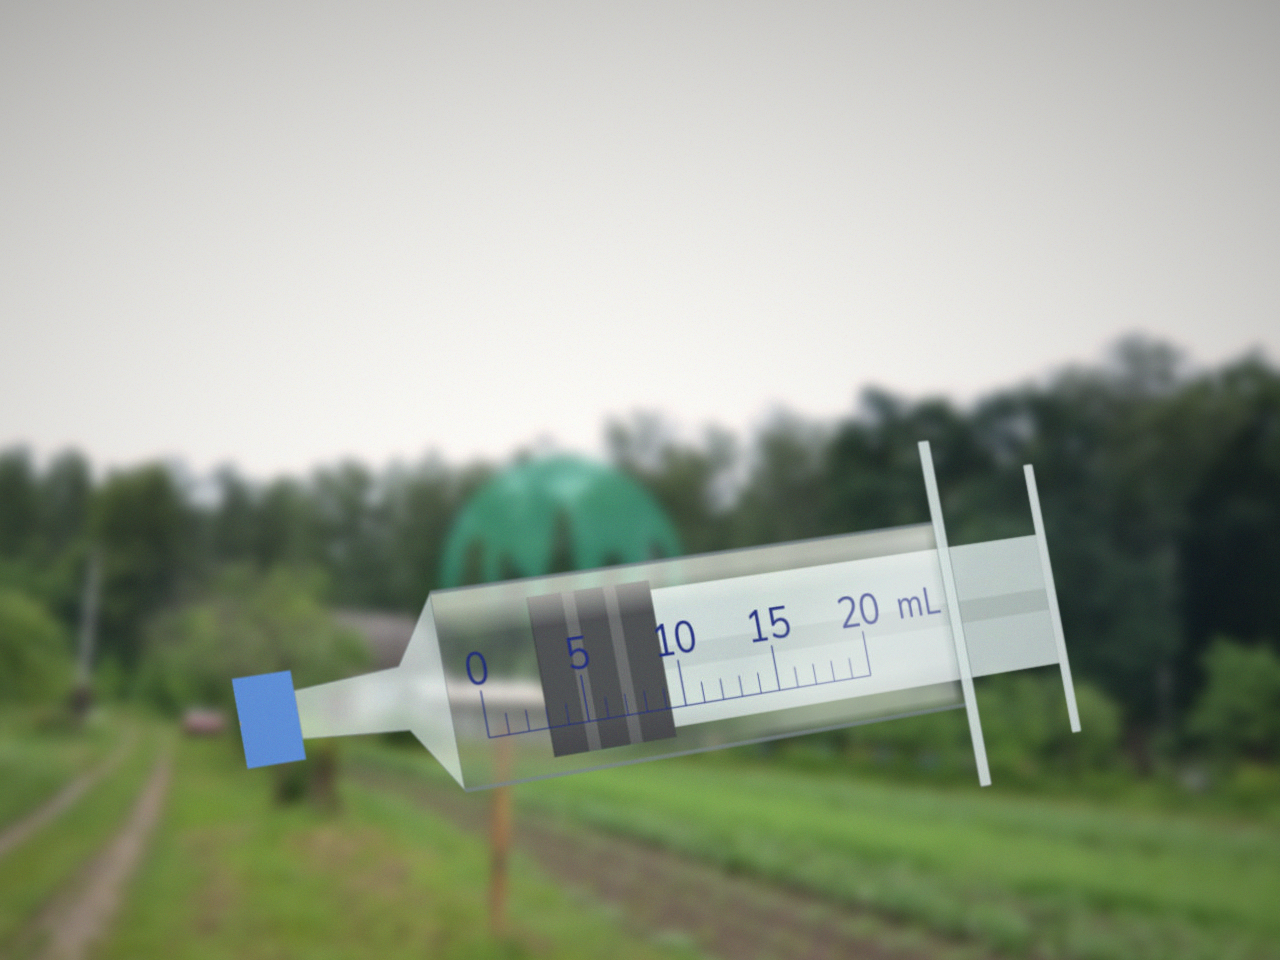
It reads 3
